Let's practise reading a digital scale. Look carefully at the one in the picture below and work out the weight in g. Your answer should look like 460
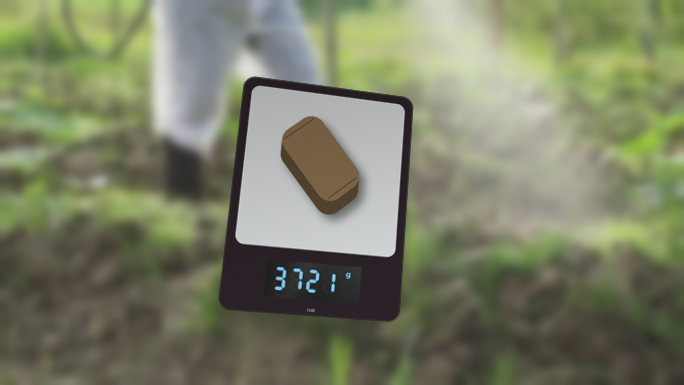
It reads 3721
